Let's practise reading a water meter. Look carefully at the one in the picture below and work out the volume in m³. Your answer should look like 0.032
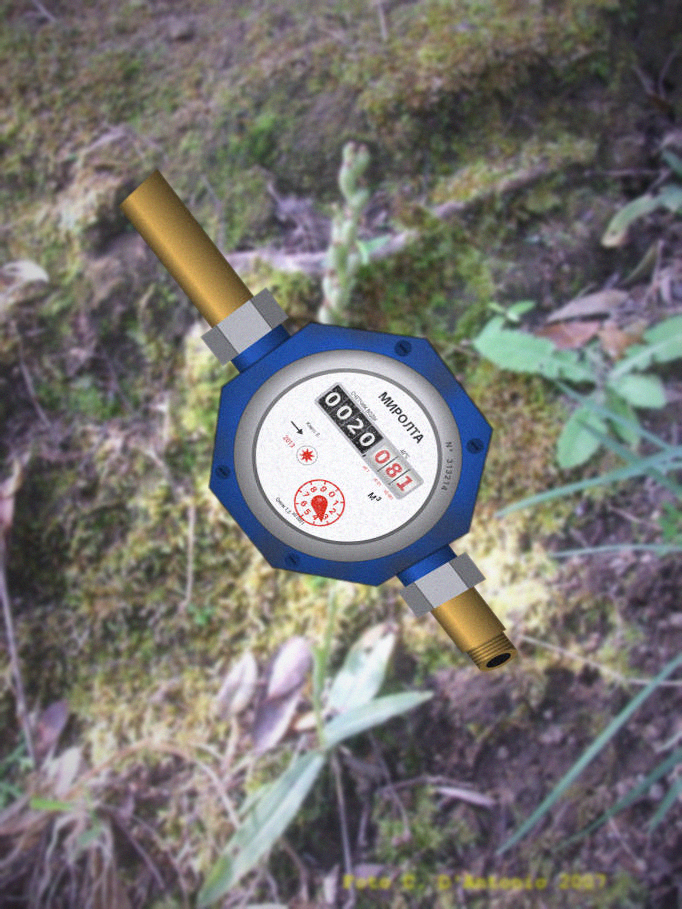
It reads 20.0813
